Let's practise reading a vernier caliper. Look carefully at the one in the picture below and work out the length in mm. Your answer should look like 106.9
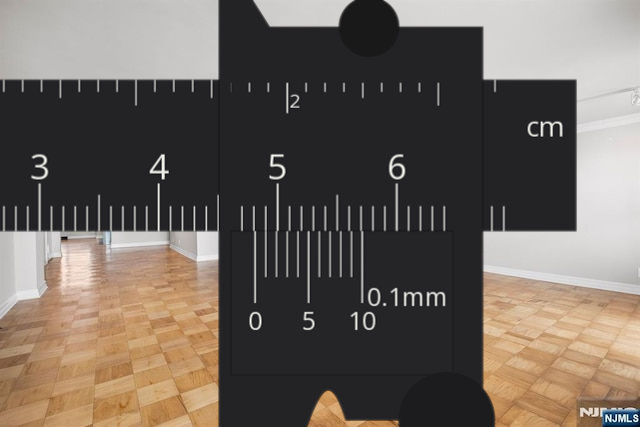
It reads 48.1
